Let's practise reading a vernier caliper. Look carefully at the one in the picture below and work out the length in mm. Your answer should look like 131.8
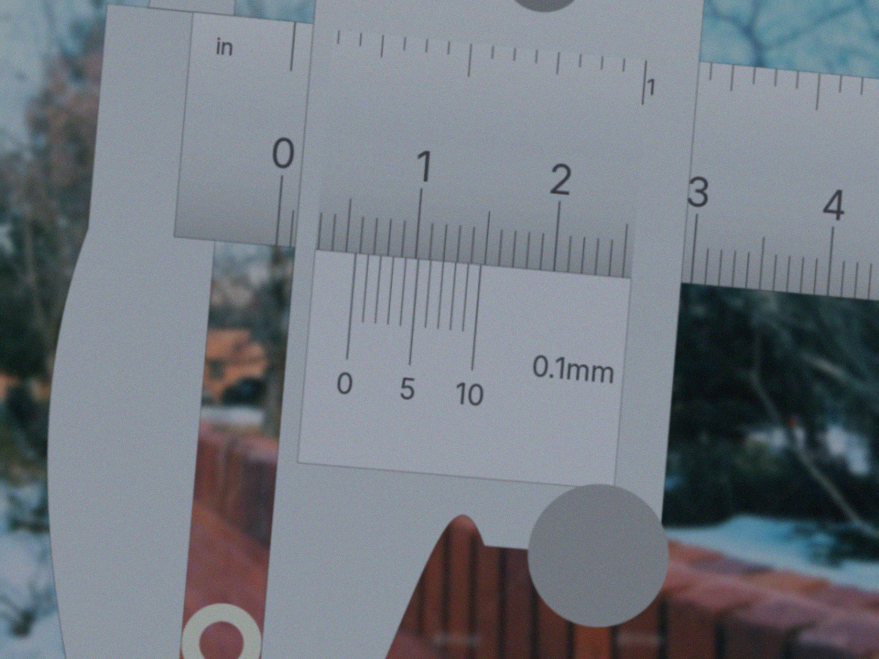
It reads 5.7
